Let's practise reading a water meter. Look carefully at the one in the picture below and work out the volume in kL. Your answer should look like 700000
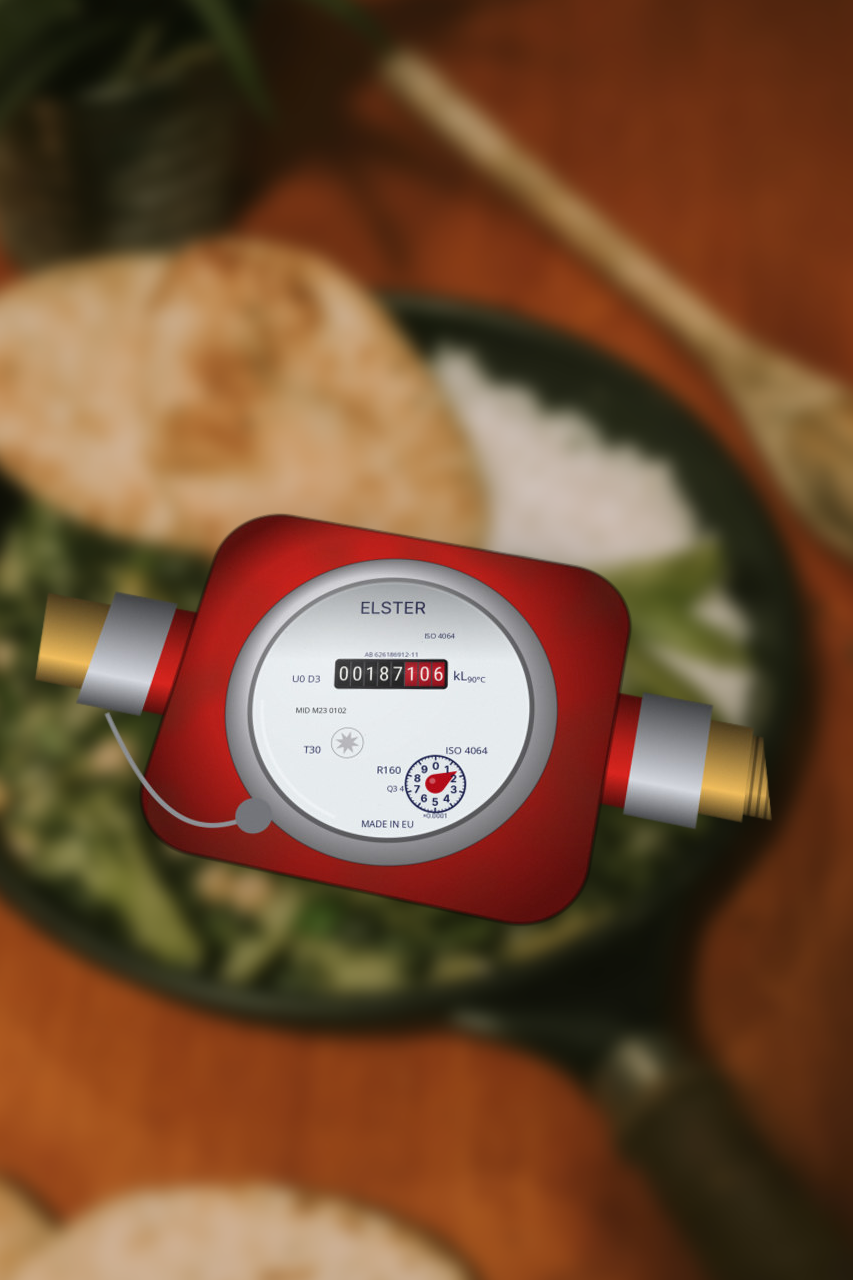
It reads 187.1061
